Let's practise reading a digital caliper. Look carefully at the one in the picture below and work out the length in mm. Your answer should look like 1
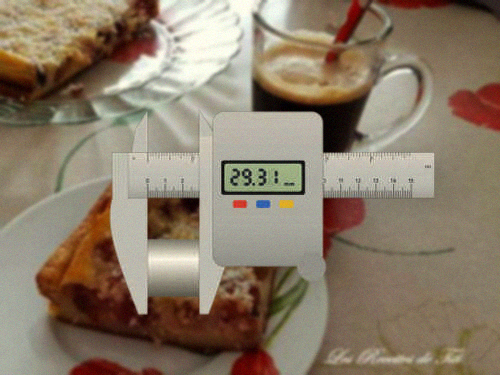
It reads 29.31
